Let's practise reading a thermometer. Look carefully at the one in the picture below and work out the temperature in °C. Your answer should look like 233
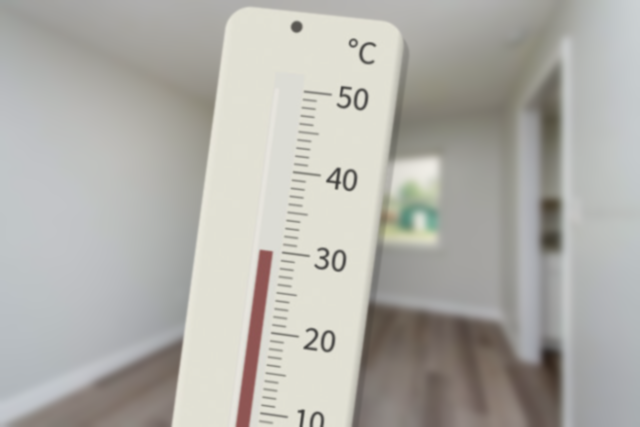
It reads 30
